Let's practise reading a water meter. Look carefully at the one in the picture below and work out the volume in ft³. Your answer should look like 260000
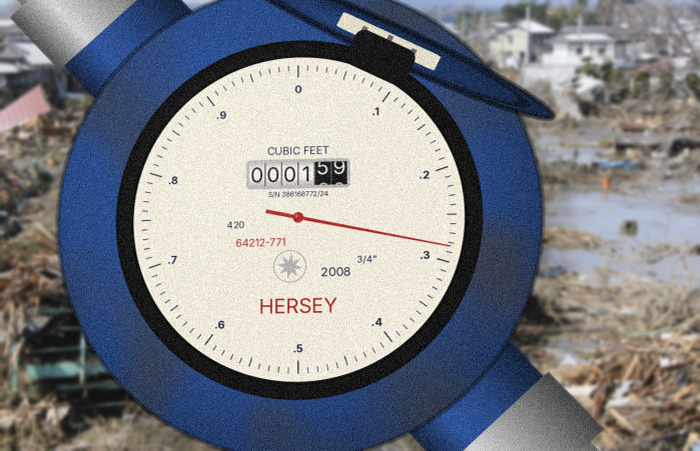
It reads 159.28
